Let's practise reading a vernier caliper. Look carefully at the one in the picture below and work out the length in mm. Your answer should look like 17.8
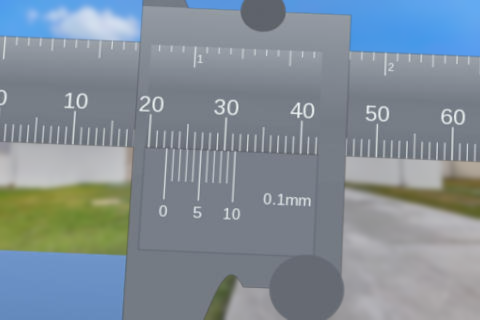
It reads 22.4
